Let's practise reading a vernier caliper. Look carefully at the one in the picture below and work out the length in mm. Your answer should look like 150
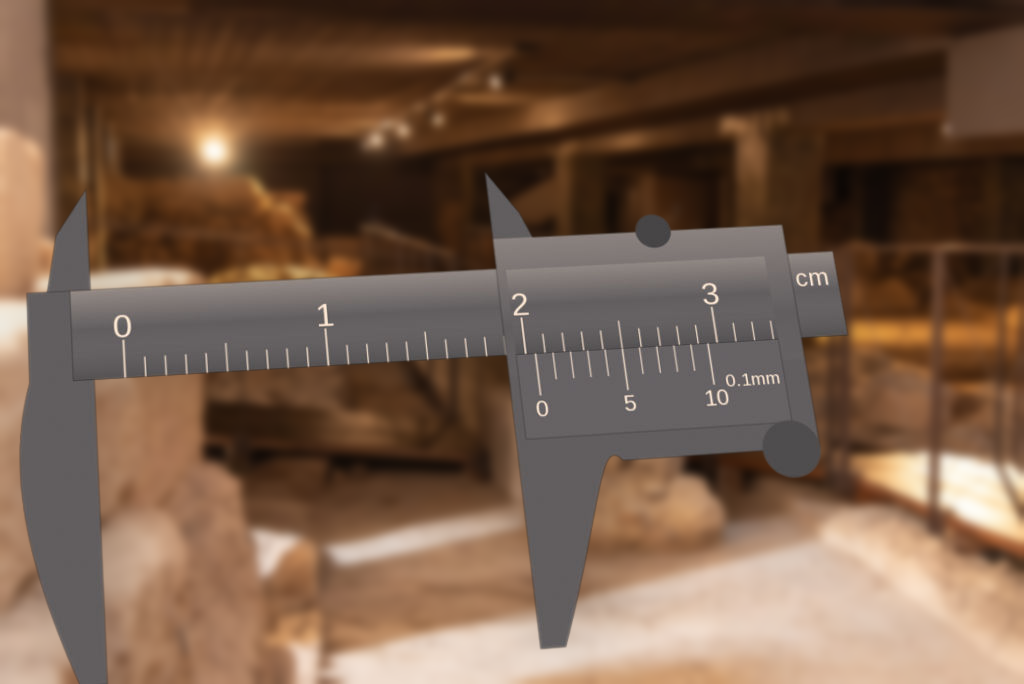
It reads 20.5
